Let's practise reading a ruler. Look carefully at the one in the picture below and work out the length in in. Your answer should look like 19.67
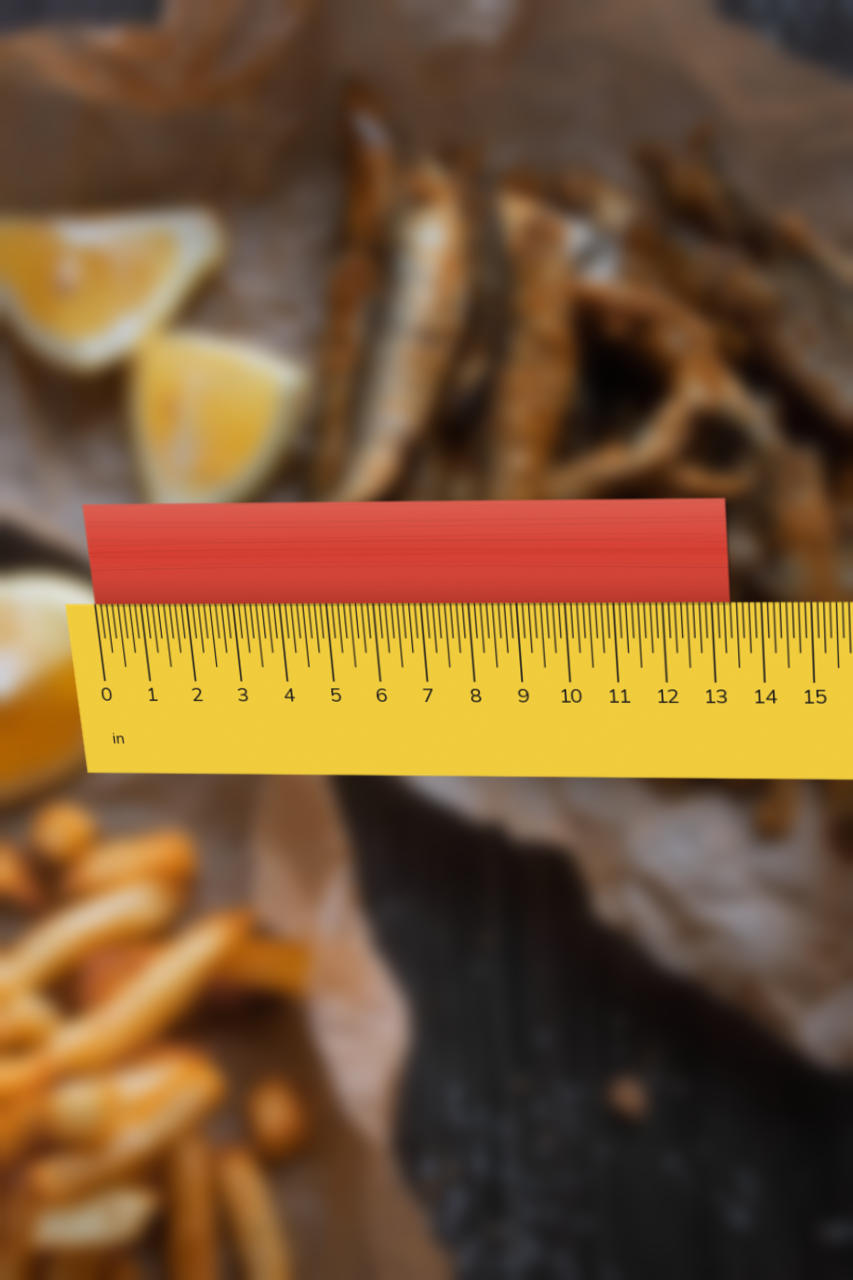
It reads 13.375
